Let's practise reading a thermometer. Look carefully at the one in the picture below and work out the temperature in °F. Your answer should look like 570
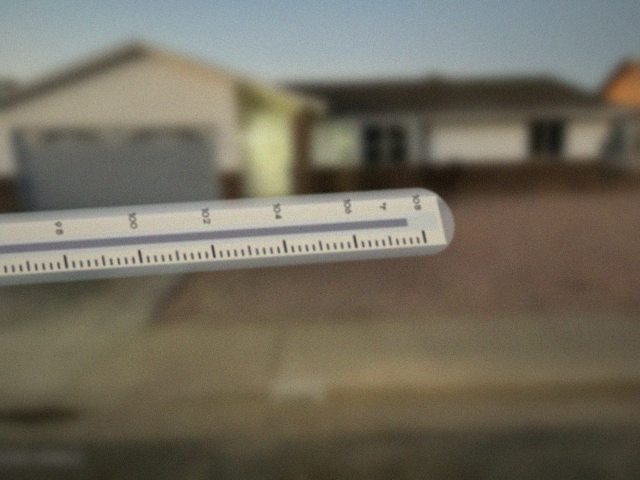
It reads 107.6
